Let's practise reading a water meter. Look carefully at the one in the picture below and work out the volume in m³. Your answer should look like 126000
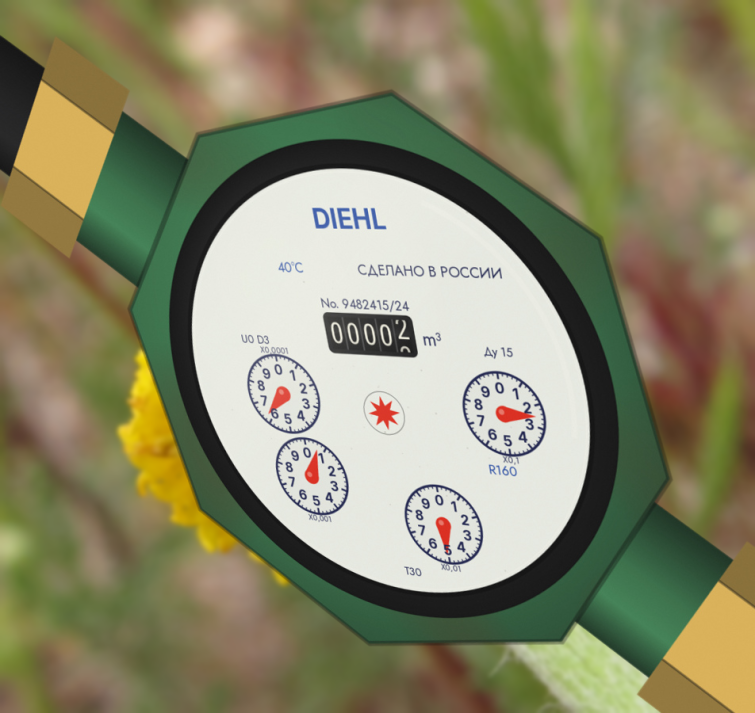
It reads 2.2506
